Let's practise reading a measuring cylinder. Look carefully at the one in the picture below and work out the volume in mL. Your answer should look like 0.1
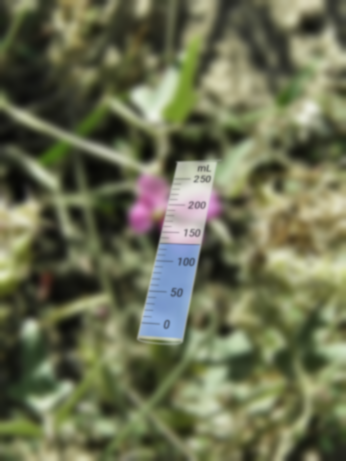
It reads 130
